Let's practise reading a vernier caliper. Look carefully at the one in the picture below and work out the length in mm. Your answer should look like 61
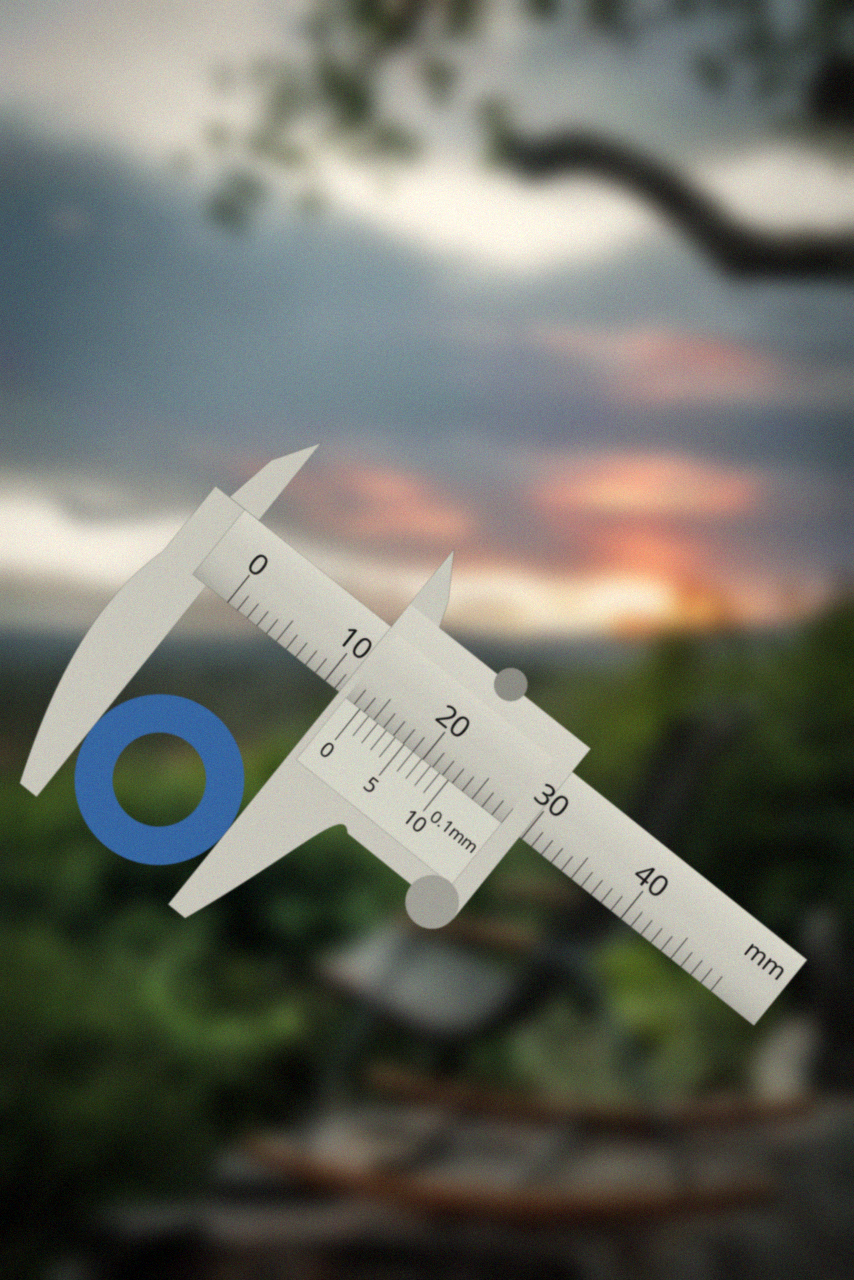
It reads 13.6
